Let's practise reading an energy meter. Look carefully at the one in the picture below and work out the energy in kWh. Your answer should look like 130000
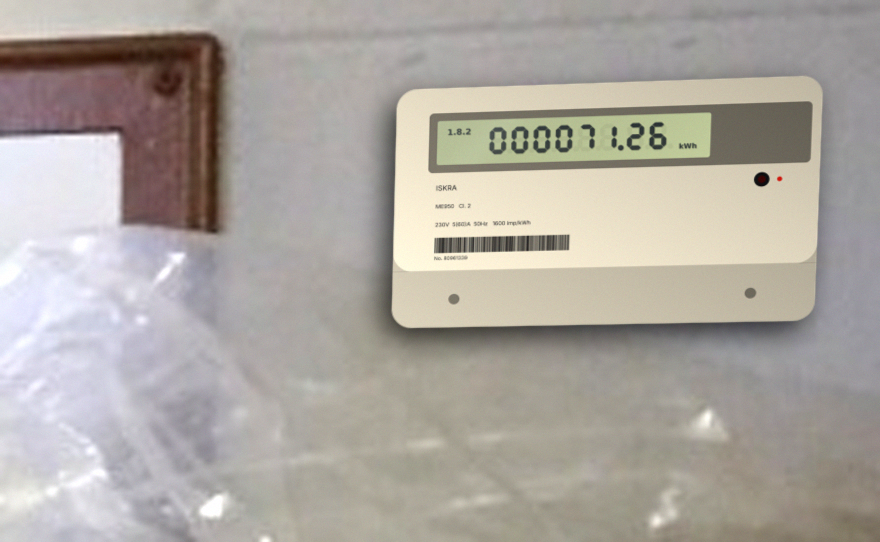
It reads 71.26
